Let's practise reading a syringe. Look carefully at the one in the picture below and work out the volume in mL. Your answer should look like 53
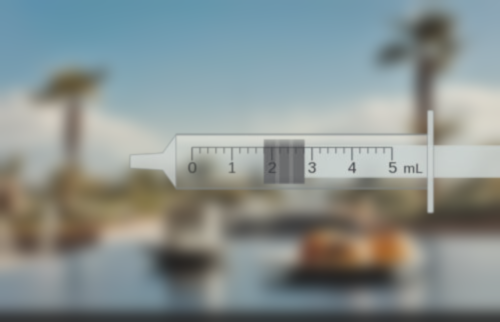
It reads 1.8
